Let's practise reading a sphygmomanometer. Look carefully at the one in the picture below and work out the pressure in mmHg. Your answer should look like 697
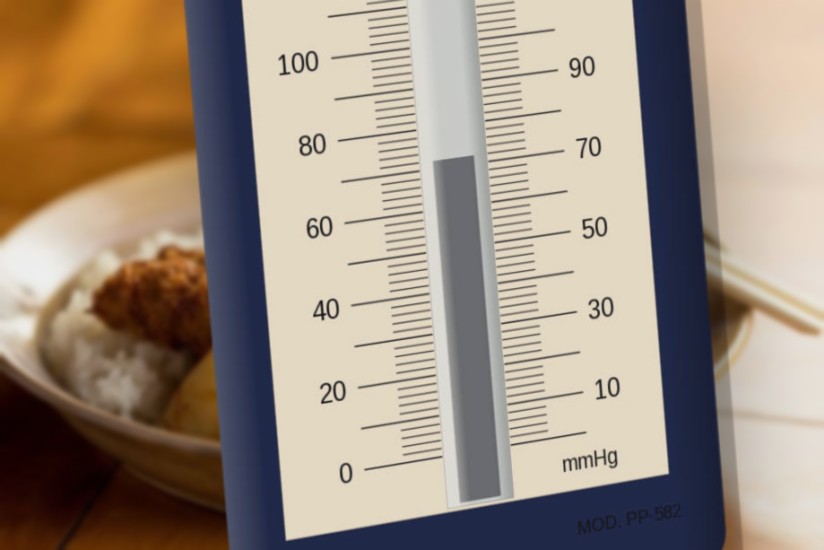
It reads 72
